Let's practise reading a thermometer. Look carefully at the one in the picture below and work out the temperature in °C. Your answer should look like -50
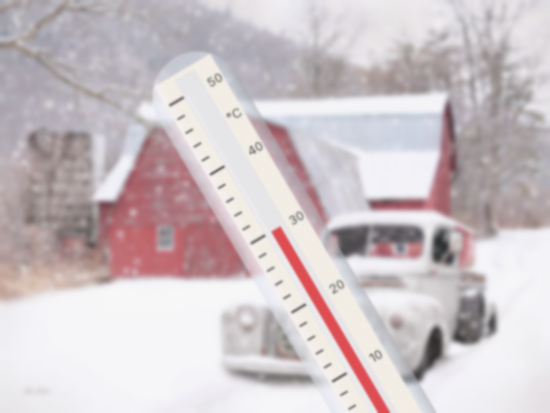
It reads 30
